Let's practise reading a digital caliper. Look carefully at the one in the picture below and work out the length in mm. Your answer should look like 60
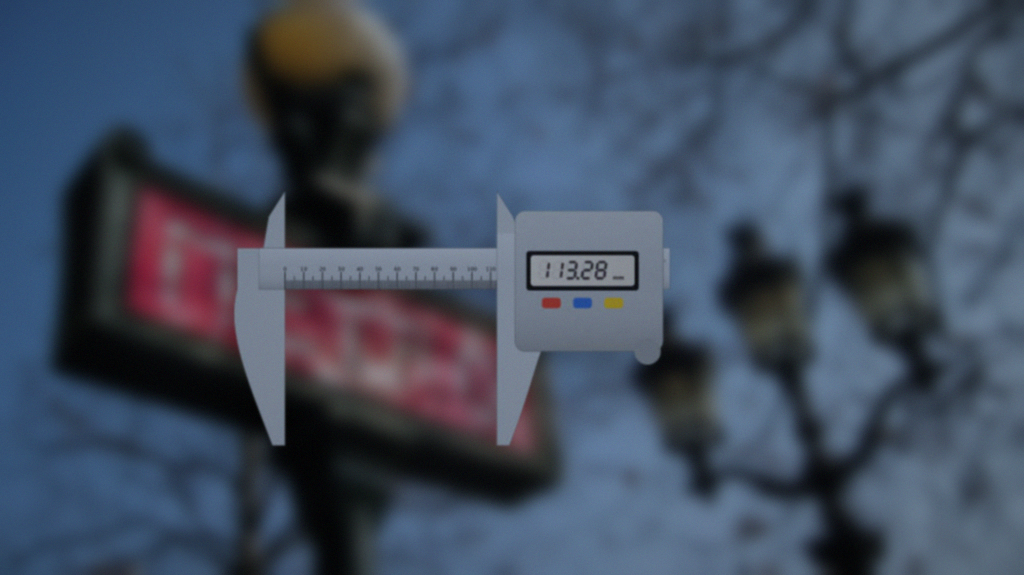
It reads 113.28
